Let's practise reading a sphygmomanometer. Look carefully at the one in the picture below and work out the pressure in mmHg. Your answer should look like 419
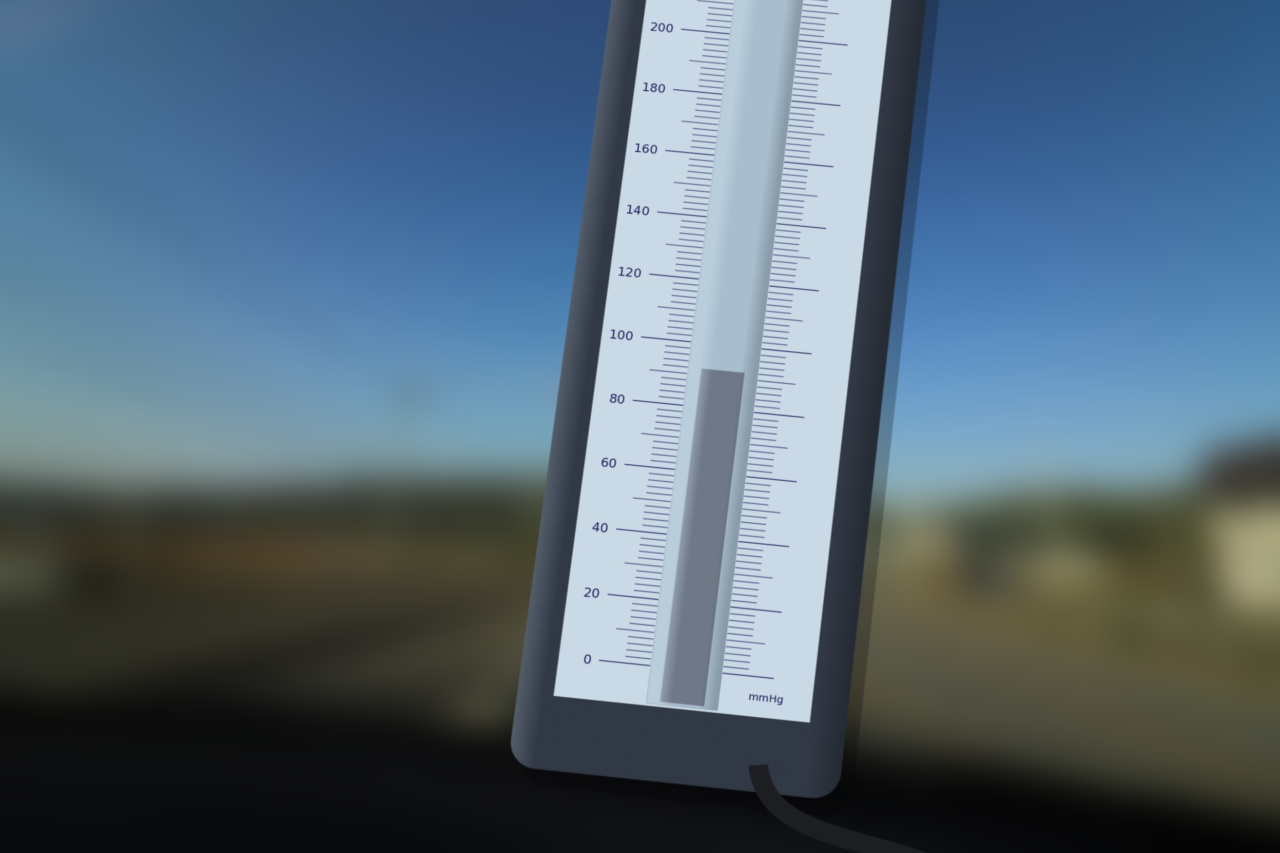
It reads 92
